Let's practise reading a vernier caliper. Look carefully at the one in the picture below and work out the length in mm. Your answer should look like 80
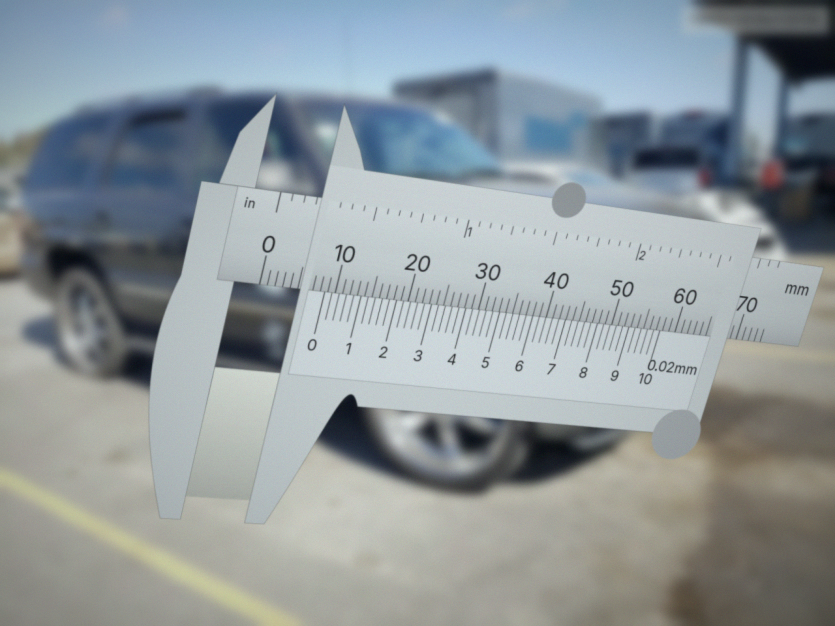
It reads 8.6
